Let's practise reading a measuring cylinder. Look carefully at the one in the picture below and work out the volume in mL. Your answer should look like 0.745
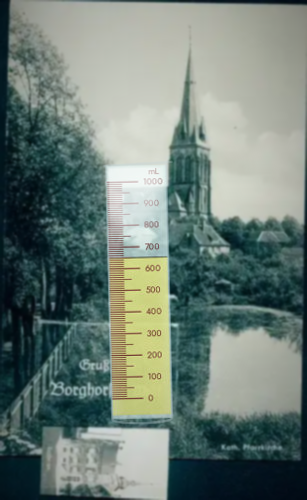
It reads 650
